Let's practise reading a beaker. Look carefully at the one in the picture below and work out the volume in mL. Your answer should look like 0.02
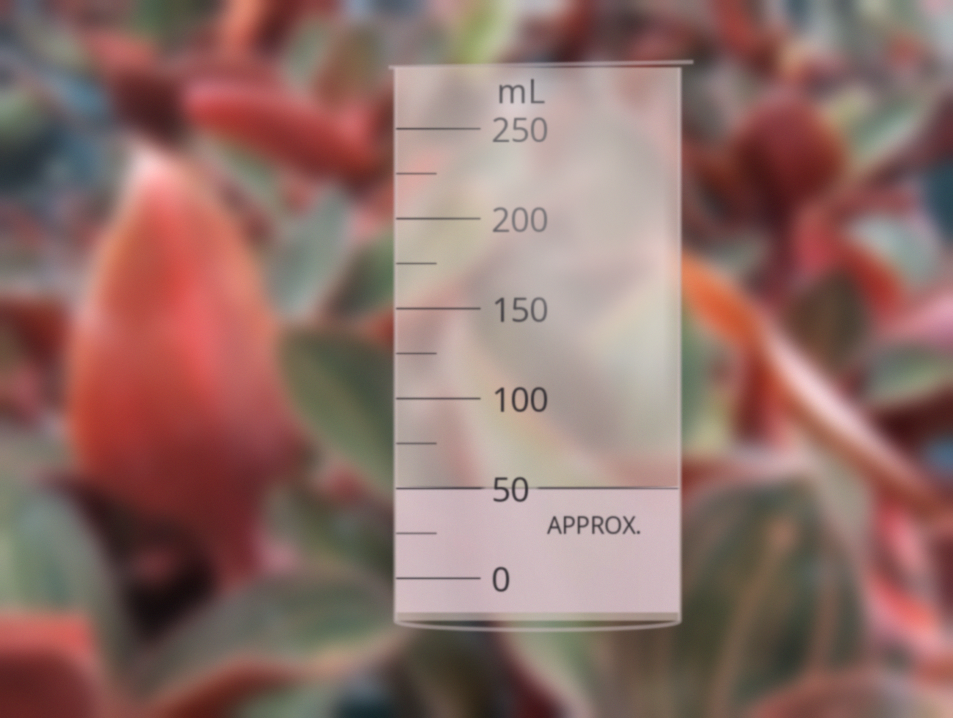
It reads 50
